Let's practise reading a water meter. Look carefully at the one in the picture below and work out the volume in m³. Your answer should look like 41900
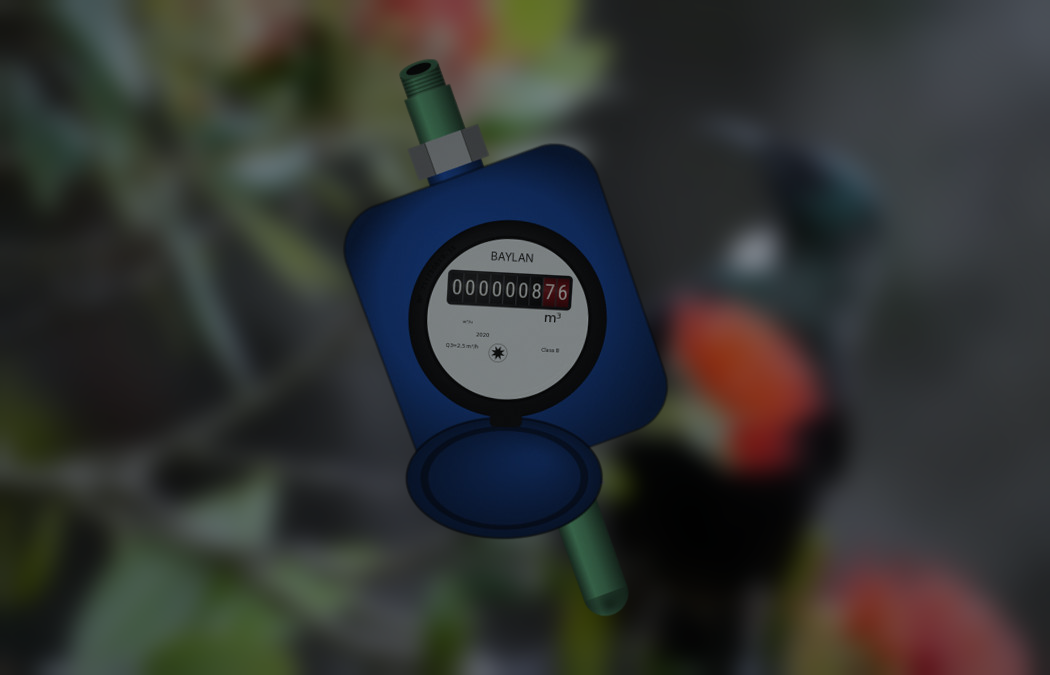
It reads 8.76
